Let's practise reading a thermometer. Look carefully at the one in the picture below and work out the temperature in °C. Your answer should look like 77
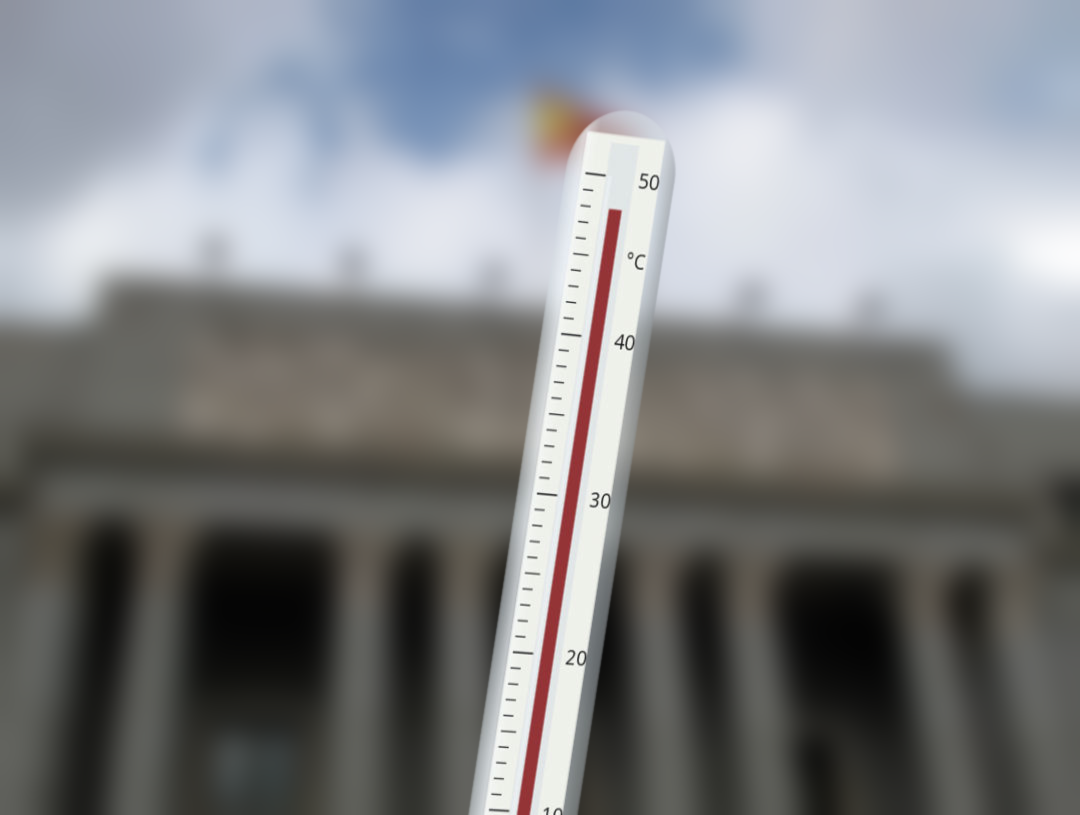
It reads 48
